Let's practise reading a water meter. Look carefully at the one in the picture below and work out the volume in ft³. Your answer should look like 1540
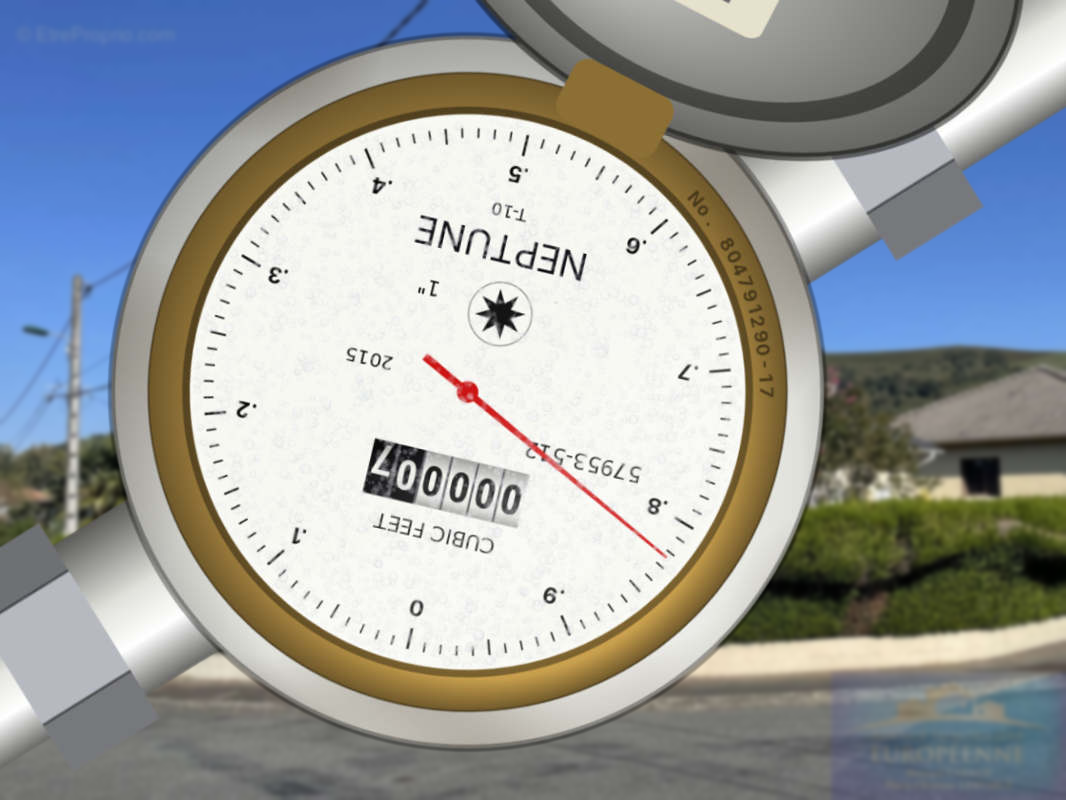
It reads 6.82
